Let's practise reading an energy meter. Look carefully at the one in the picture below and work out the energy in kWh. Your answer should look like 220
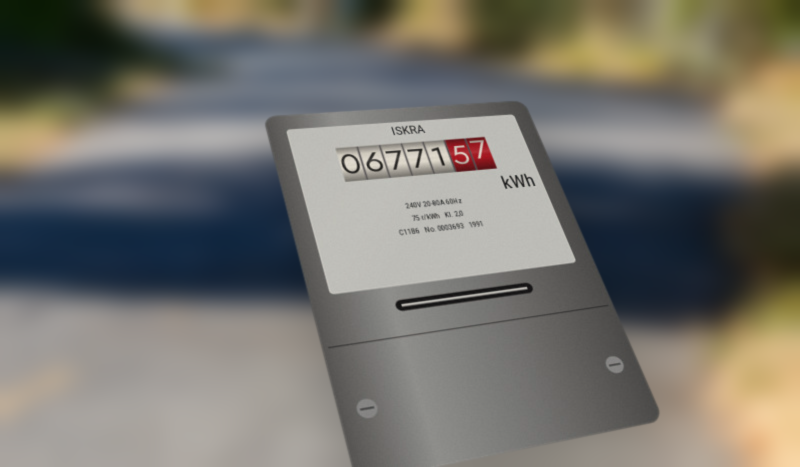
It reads 6771.57
